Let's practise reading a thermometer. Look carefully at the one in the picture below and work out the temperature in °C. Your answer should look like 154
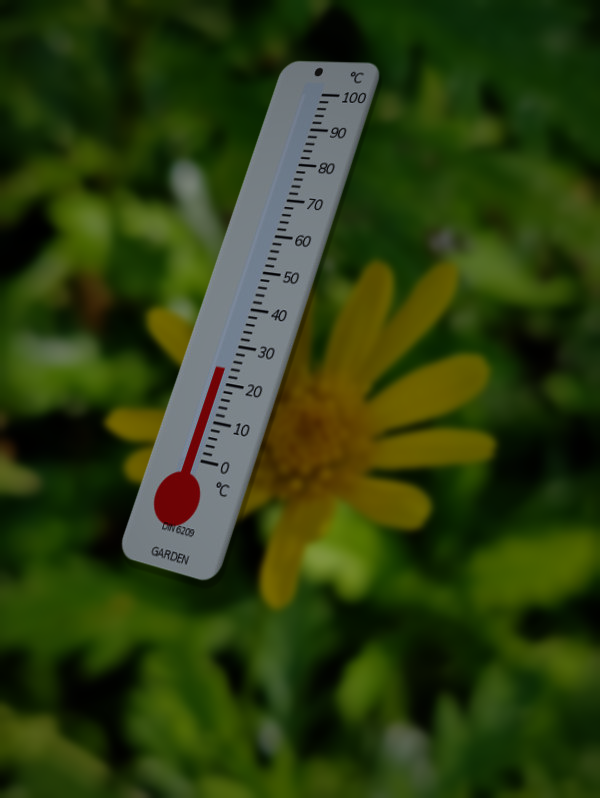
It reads 24
